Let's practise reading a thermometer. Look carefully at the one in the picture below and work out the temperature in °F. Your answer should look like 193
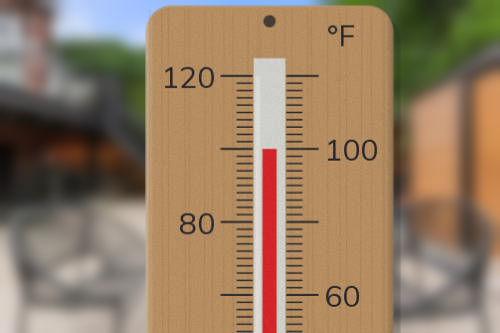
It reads 100
